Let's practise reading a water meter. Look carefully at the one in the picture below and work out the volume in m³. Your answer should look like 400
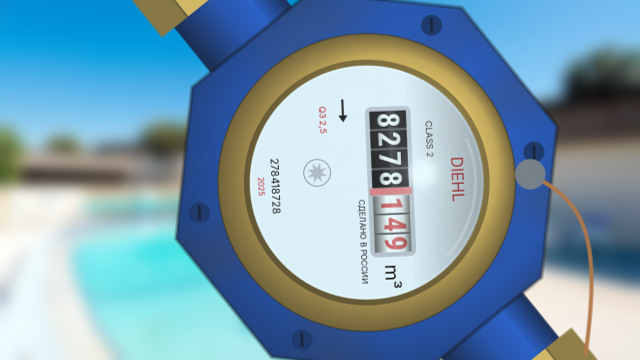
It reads 8278.149
